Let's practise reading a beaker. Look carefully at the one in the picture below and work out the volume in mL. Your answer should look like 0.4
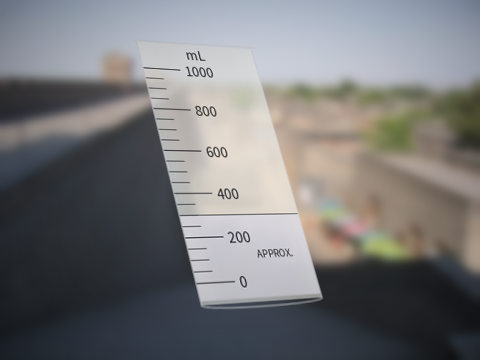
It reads 300
